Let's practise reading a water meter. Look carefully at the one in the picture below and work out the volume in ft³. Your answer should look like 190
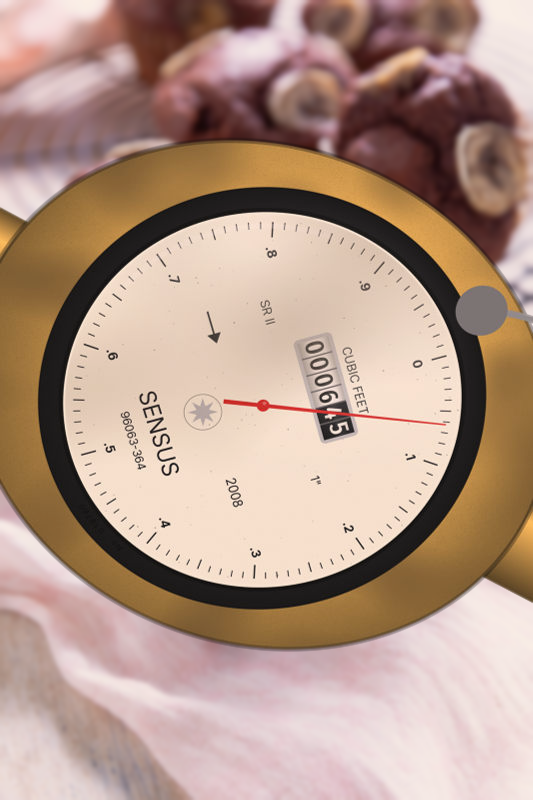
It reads 645.06
